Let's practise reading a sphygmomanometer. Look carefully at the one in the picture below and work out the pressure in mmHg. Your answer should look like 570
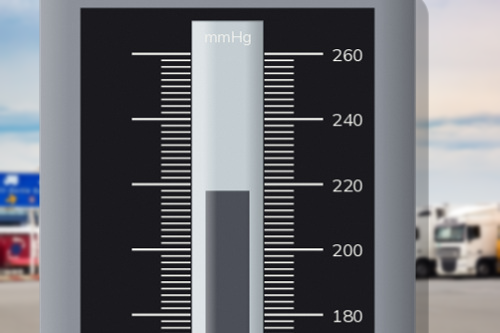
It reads 218
